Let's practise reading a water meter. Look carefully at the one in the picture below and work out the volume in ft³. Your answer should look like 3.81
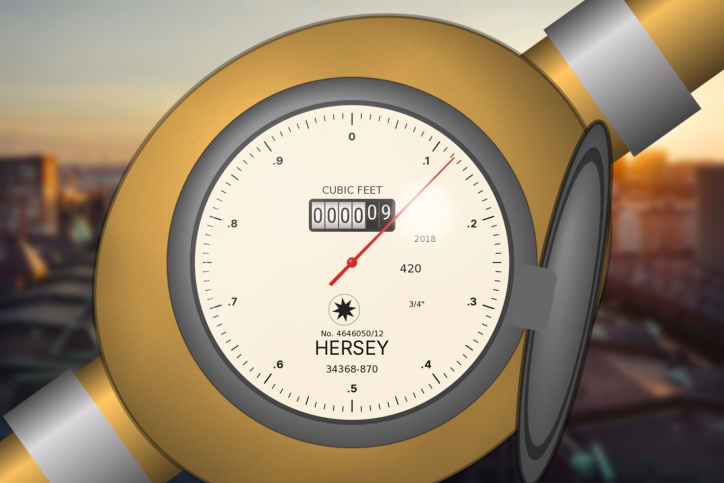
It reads 9.12
